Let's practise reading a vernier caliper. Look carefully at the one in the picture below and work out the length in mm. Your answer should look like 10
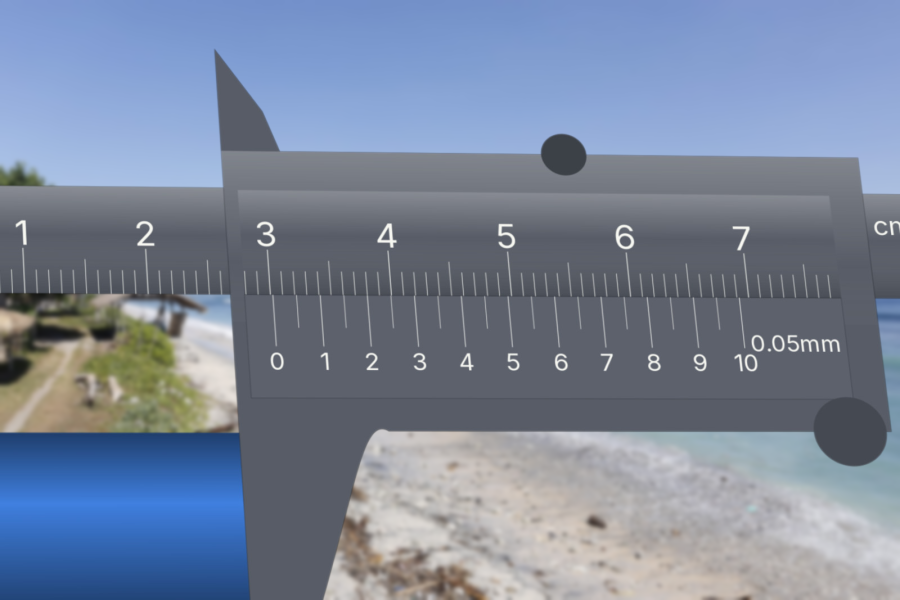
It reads 30.2
